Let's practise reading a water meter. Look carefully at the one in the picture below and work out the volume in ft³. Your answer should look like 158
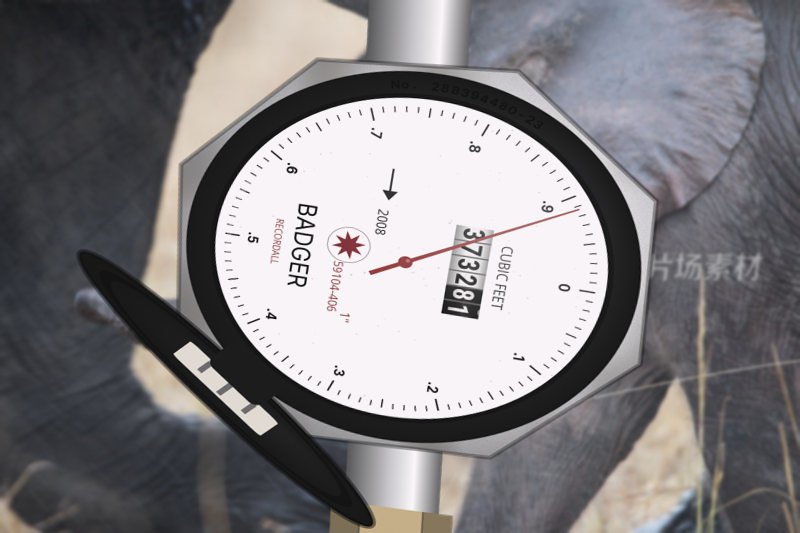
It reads 373280.91
